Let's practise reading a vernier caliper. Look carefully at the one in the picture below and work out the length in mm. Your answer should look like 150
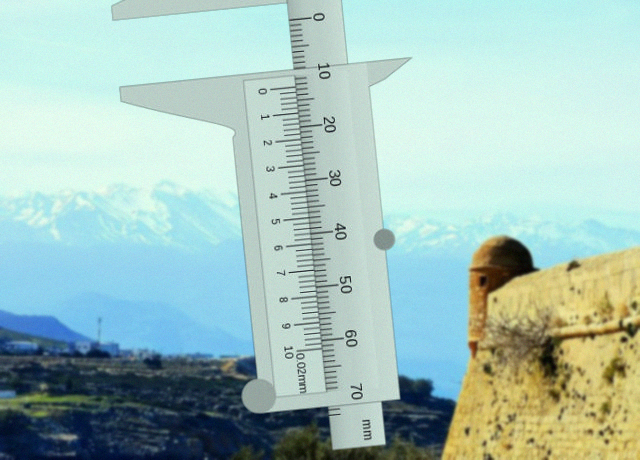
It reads 12.5
